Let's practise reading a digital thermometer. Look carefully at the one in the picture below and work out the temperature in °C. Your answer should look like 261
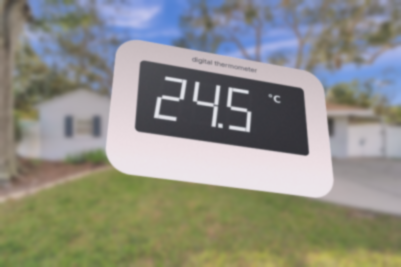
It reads 24.5
